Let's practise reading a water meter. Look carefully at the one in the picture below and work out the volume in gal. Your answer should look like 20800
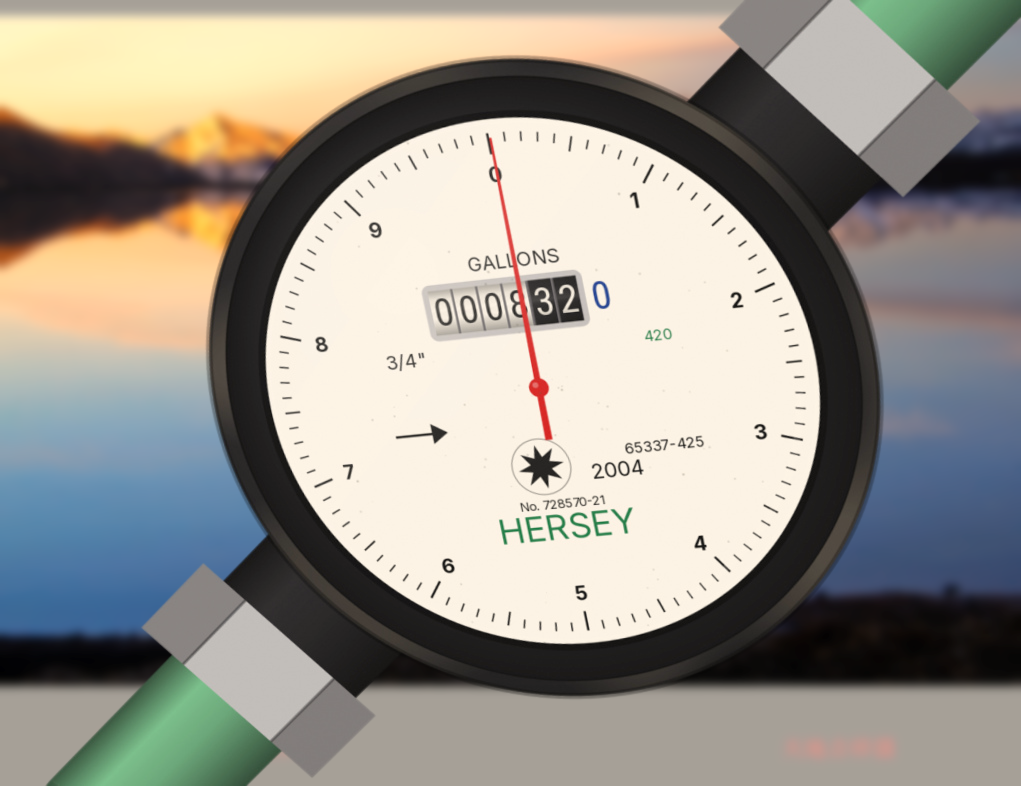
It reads 8320.0
